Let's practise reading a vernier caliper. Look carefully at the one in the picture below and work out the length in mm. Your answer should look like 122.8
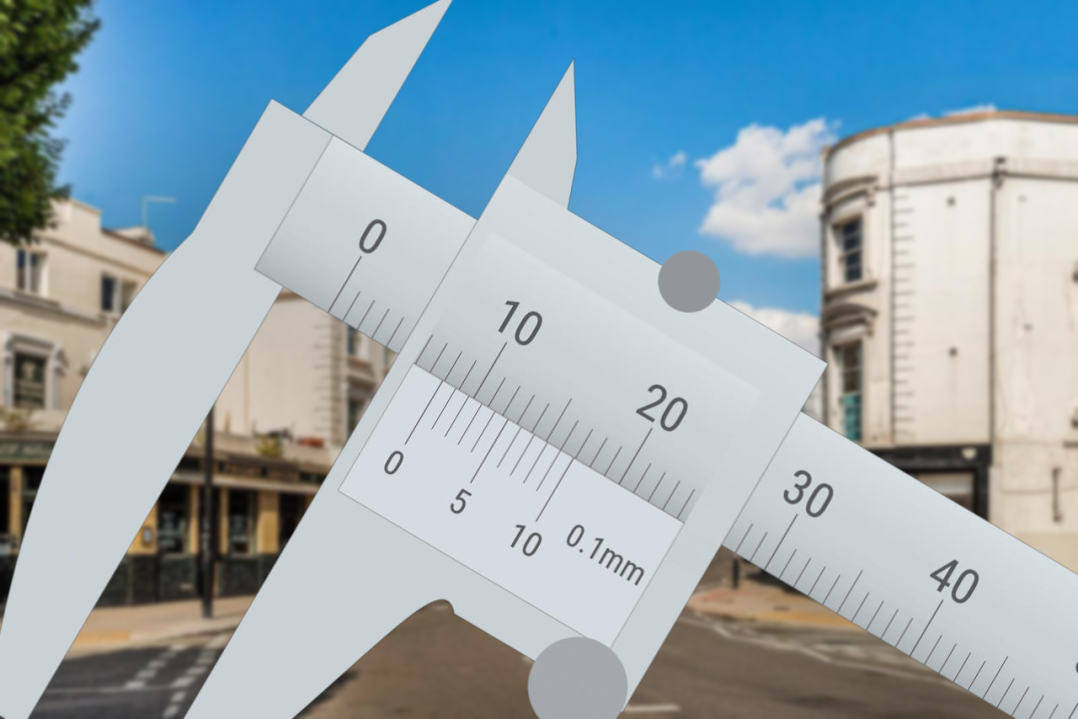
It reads 7.9
